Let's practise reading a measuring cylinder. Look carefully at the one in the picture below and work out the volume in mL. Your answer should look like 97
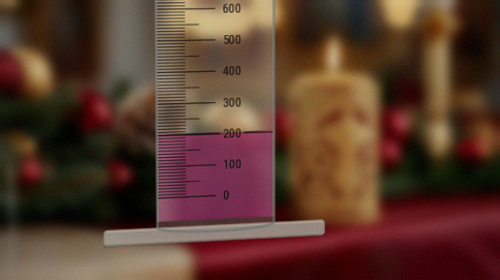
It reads 200
